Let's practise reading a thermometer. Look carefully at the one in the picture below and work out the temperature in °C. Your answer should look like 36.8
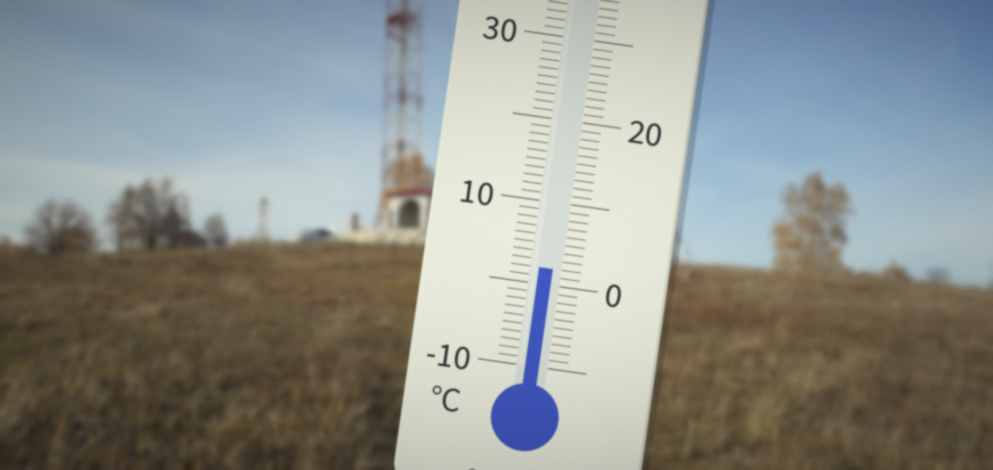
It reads 2
